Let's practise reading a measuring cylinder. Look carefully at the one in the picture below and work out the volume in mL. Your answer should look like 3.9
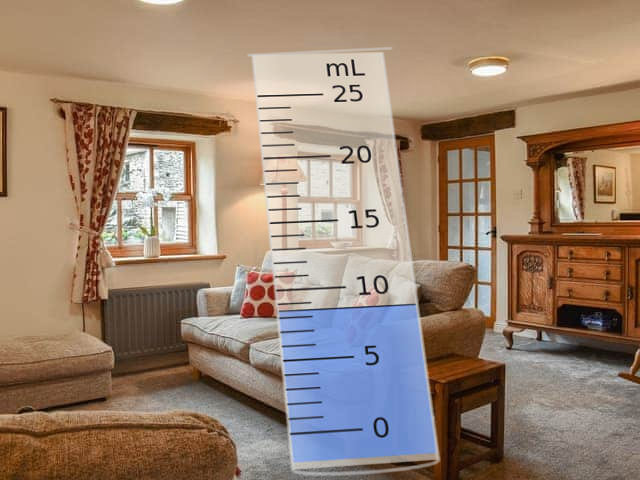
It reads 8.5
